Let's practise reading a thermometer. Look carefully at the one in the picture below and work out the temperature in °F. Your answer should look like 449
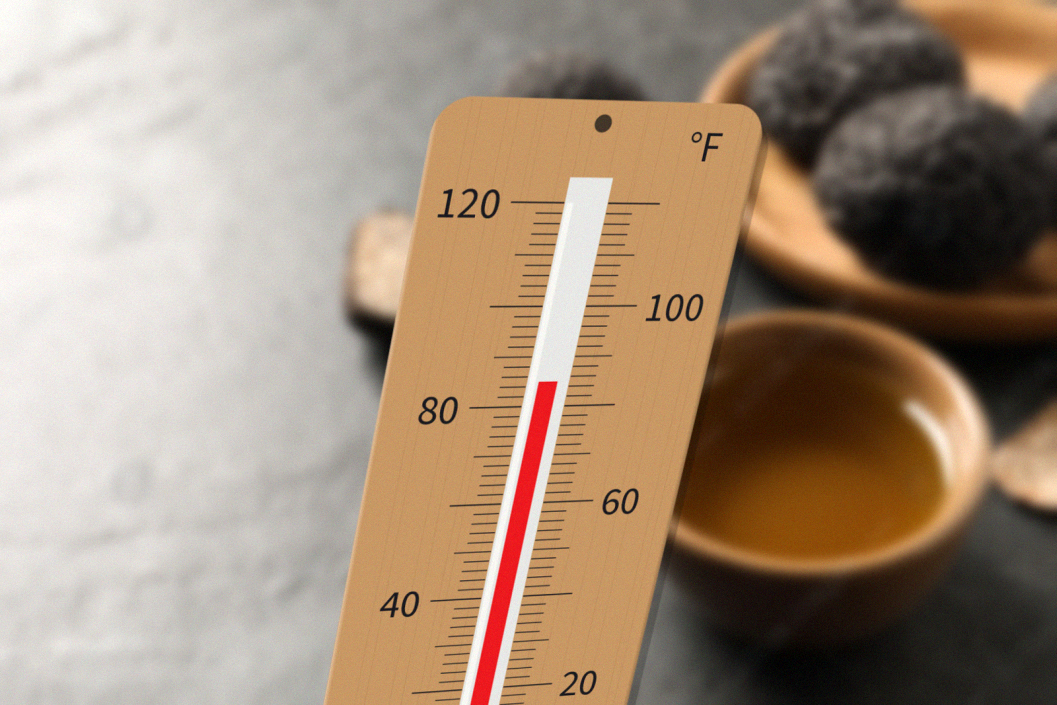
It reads 85
